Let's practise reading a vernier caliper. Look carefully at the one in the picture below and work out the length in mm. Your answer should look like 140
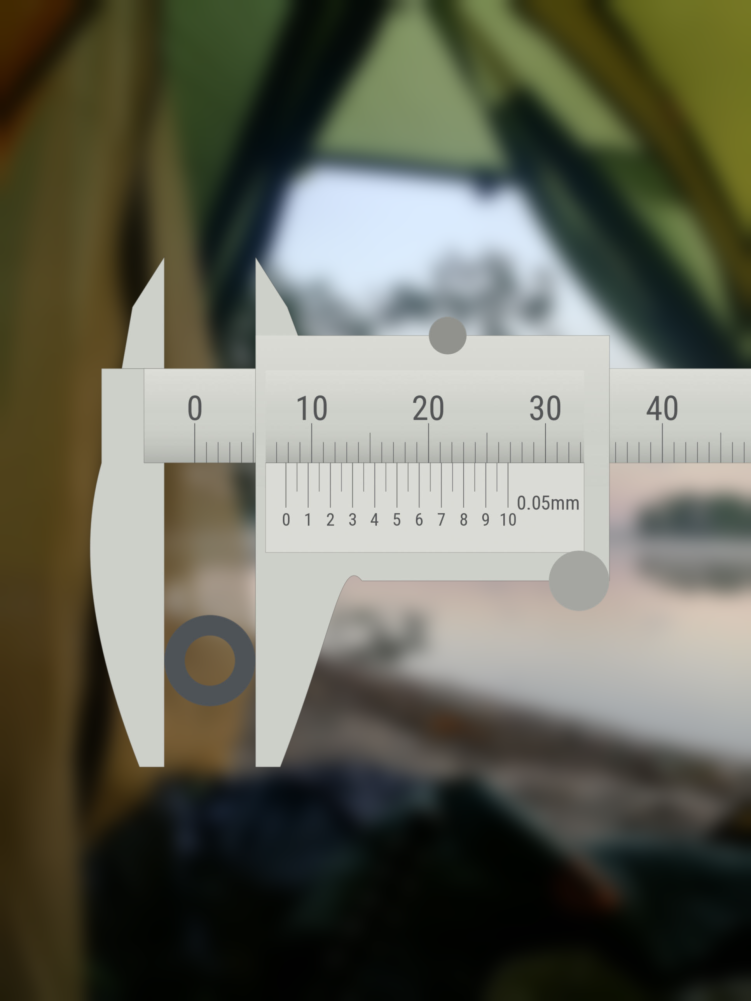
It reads 7.8
